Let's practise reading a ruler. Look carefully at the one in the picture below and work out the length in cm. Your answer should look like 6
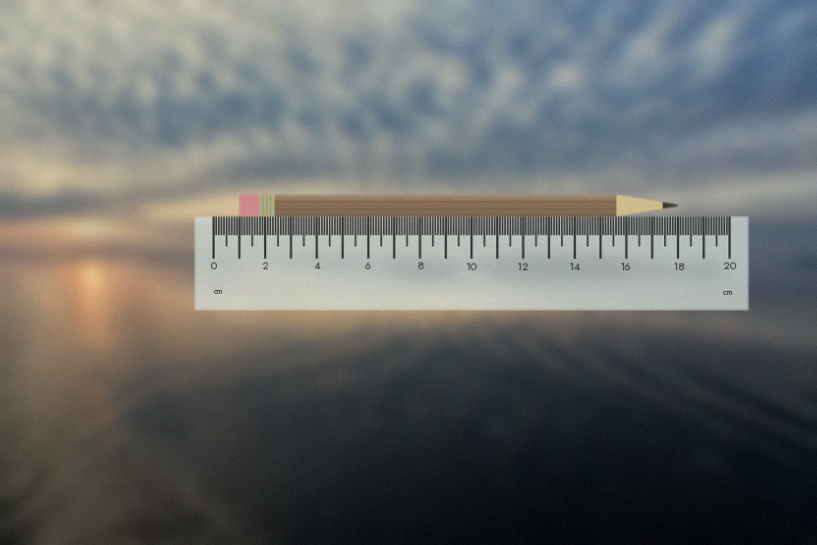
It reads 17
